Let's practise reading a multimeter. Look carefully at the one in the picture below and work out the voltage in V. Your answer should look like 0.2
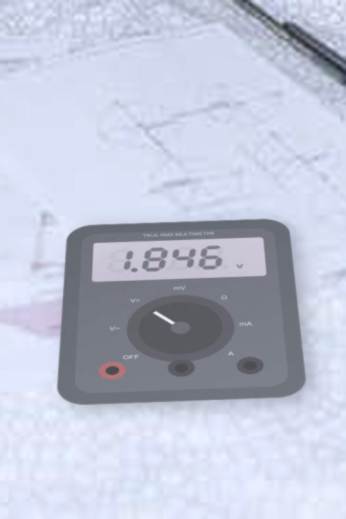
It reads 1.846
